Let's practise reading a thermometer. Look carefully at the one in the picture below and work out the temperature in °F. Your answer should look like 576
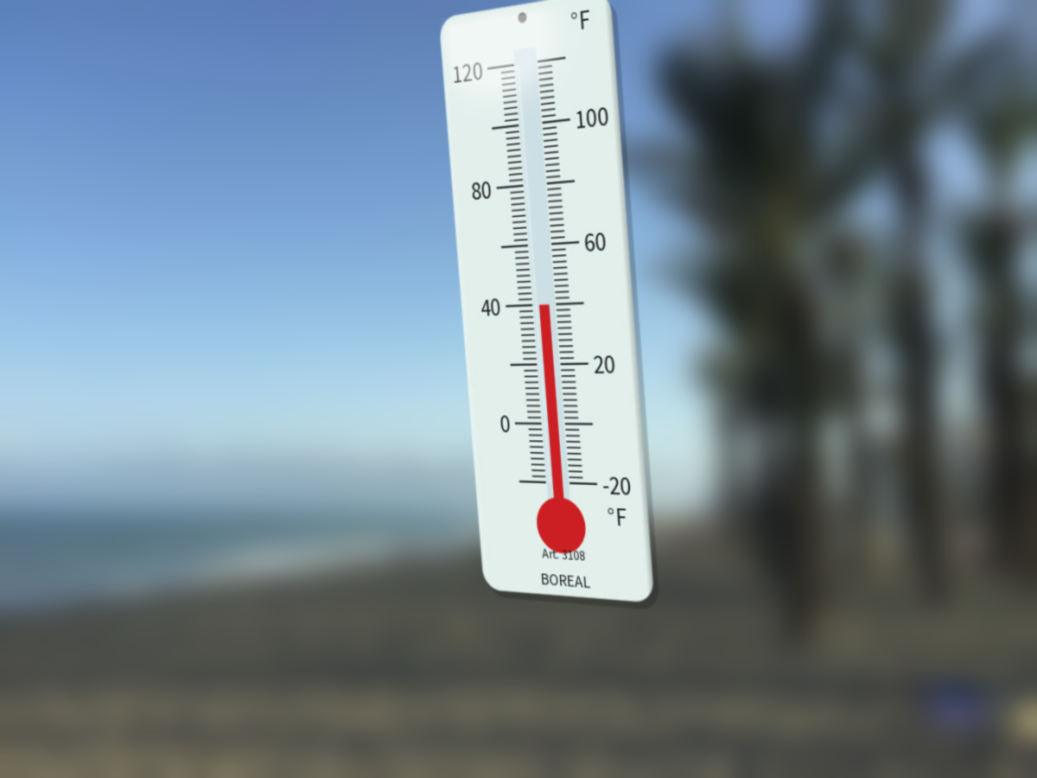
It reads 40
